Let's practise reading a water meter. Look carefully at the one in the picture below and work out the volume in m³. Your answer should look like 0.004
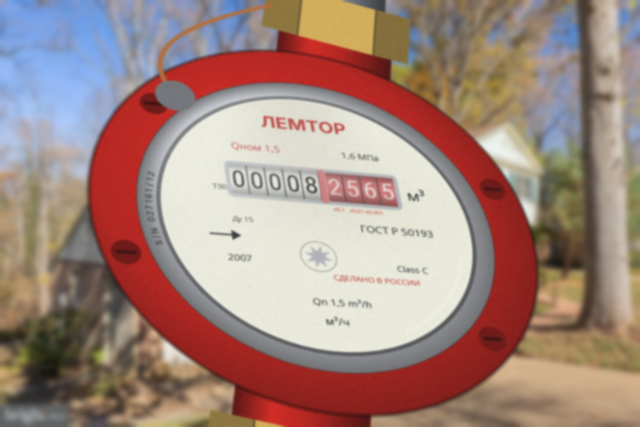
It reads 8.2565
